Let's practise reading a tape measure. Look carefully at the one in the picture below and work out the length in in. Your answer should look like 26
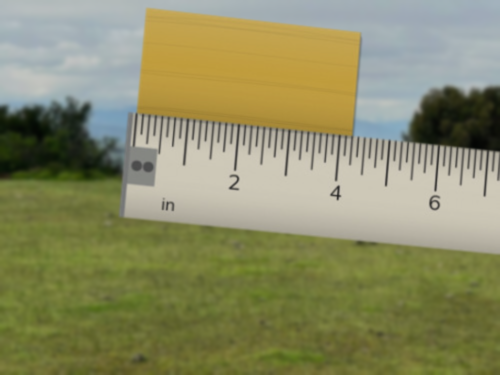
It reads 4.25
